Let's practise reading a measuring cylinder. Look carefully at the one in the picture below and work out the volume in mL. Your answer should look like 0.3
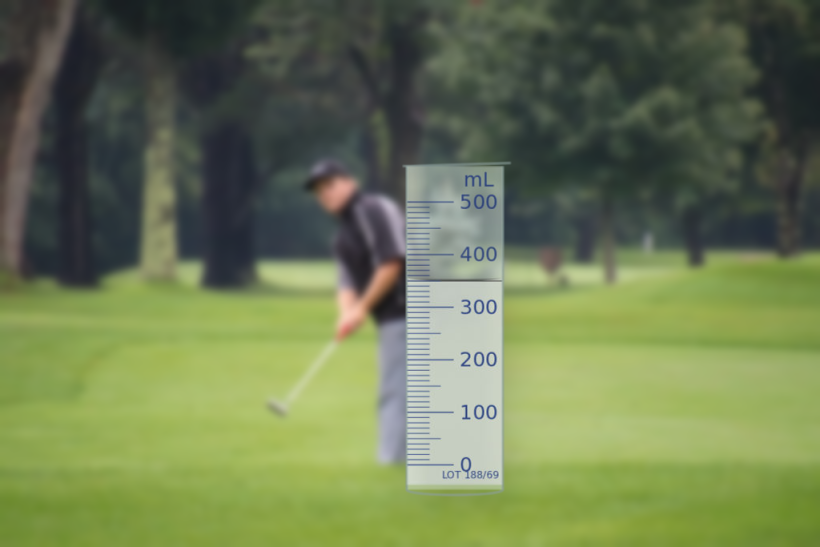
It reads 350
